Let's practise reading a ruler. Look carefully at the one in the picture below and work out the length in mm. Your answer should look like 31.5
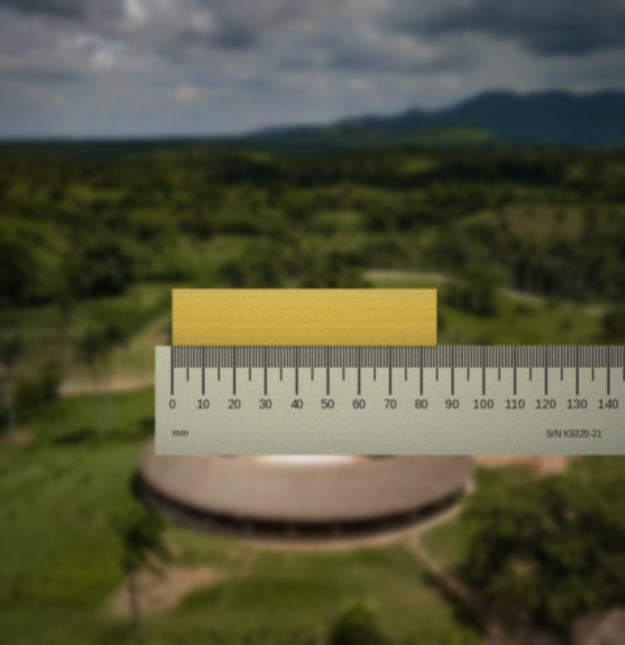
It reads 85
